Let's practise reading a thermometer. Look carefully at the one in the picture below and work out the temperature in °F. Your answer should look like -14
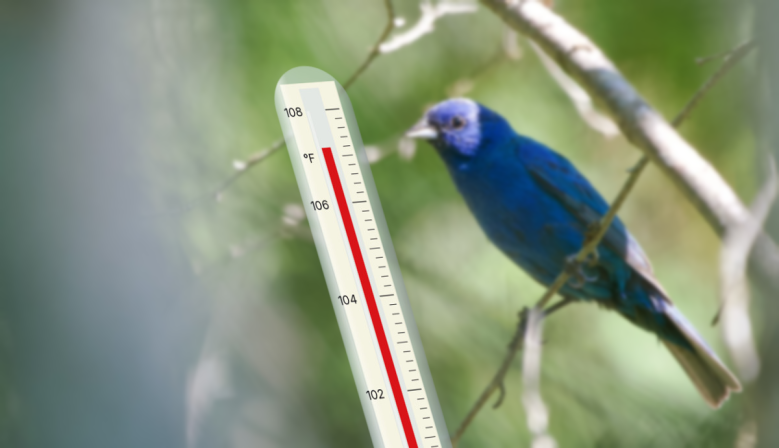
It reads 107.2
